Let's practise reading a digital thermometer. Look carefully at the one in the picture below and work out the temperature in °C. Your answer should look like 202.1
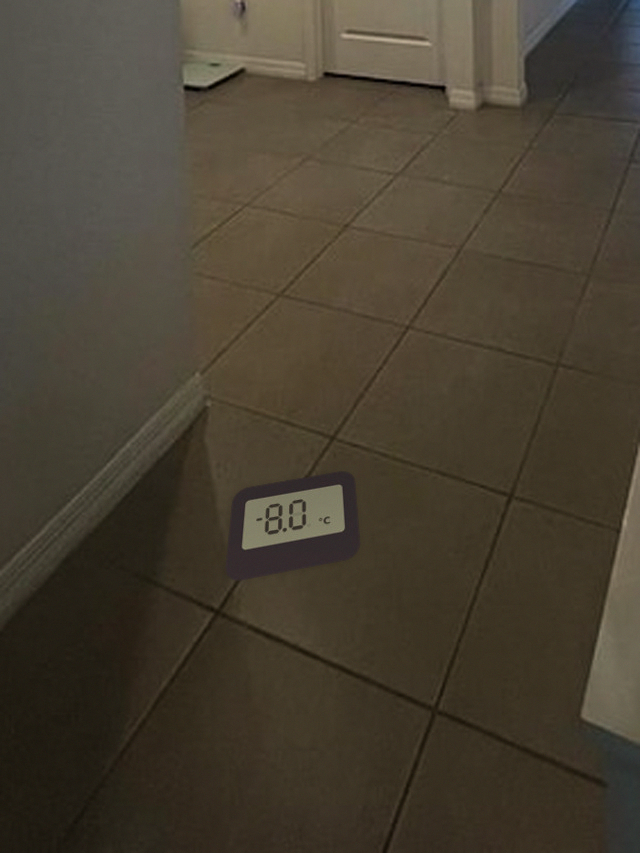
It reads -8.0
